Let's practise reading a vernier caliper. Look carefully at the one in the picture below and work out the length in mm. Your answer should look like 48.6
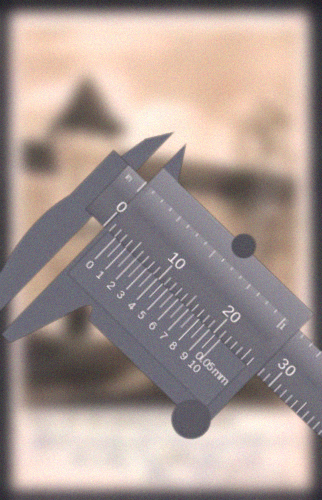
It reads 2.2
